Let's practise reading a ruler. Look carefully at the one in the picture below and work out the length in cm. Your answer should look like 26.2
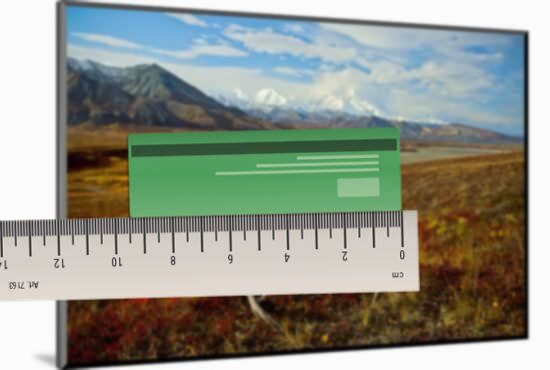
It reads 9.5
